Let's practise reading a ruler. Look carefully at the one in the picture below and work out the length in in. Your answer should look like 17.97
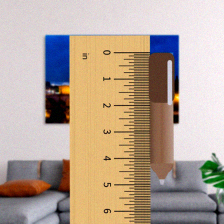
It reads 5
